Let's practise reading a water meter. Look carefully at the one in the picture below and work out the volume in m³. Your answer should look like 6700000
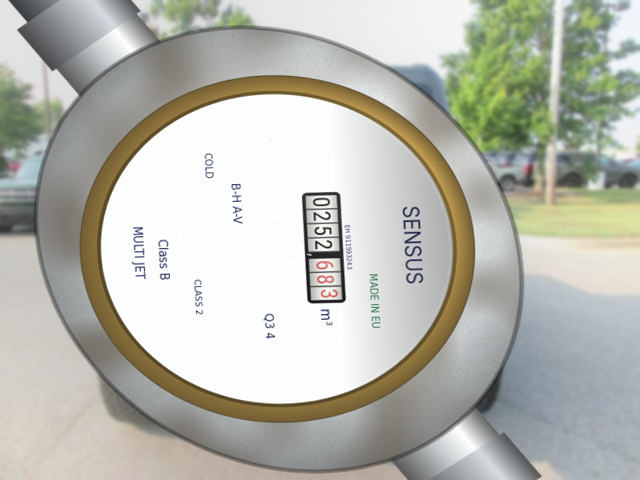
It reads 252.683
